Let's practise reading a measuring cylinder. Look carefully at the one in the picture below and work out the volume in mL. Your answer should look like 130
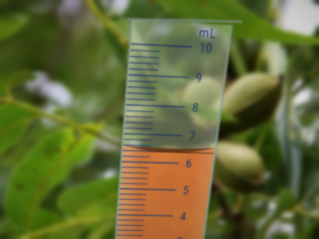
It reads 6.4
